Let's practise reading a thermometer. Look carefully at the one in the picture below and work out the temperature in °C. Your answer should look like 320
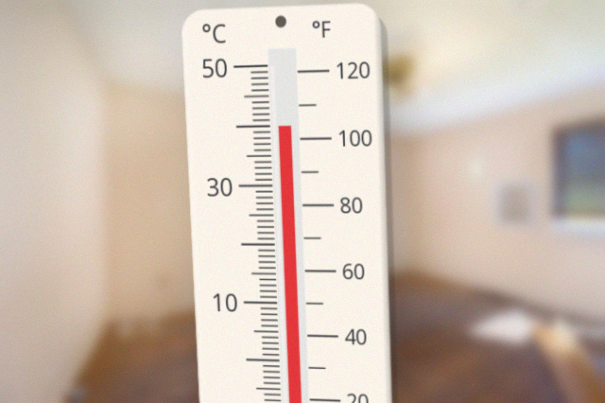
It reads 40
